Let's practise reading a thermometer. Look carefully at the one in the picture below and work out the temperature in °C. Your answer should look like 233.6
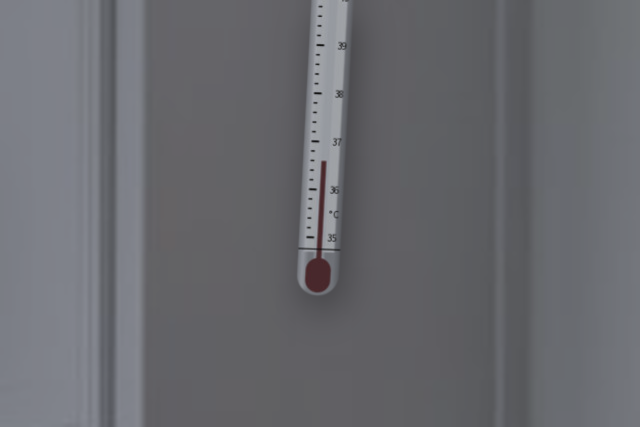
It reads 36.6
